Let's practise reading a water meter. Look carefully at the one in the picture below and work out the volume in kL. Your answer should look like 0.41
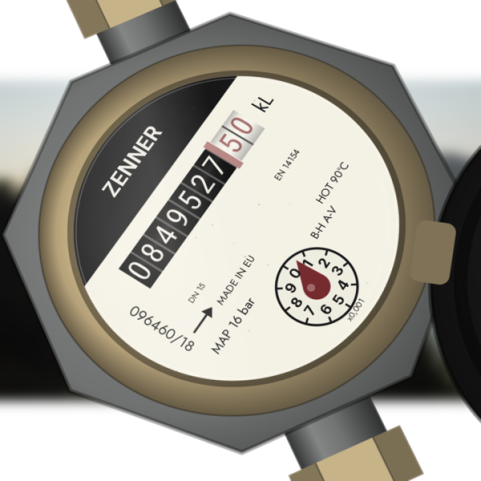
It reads 849527.500
